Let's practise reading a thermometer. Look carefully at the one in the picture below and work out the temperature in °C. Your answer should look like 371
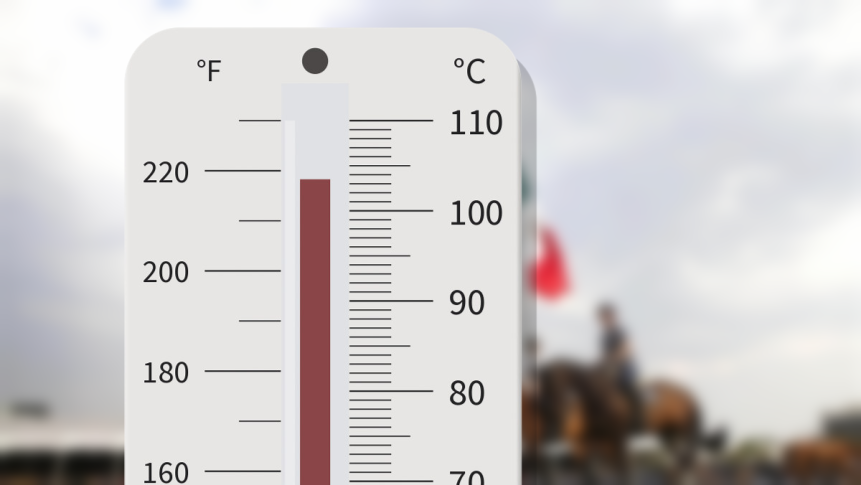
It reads 103.5
